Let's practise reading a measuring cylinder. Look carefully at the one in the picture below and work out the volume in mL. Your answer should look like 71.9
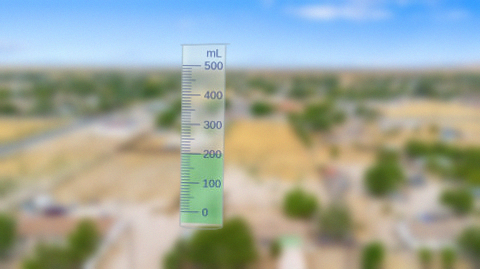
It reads 200
